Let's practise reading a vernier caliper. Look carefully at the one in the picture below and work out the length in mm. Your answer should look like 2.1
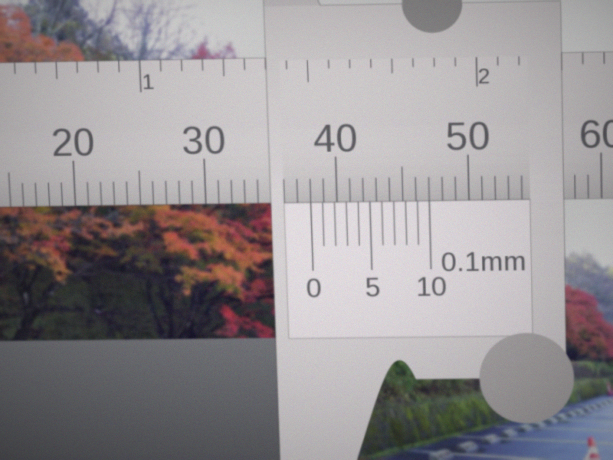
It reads 38.0
